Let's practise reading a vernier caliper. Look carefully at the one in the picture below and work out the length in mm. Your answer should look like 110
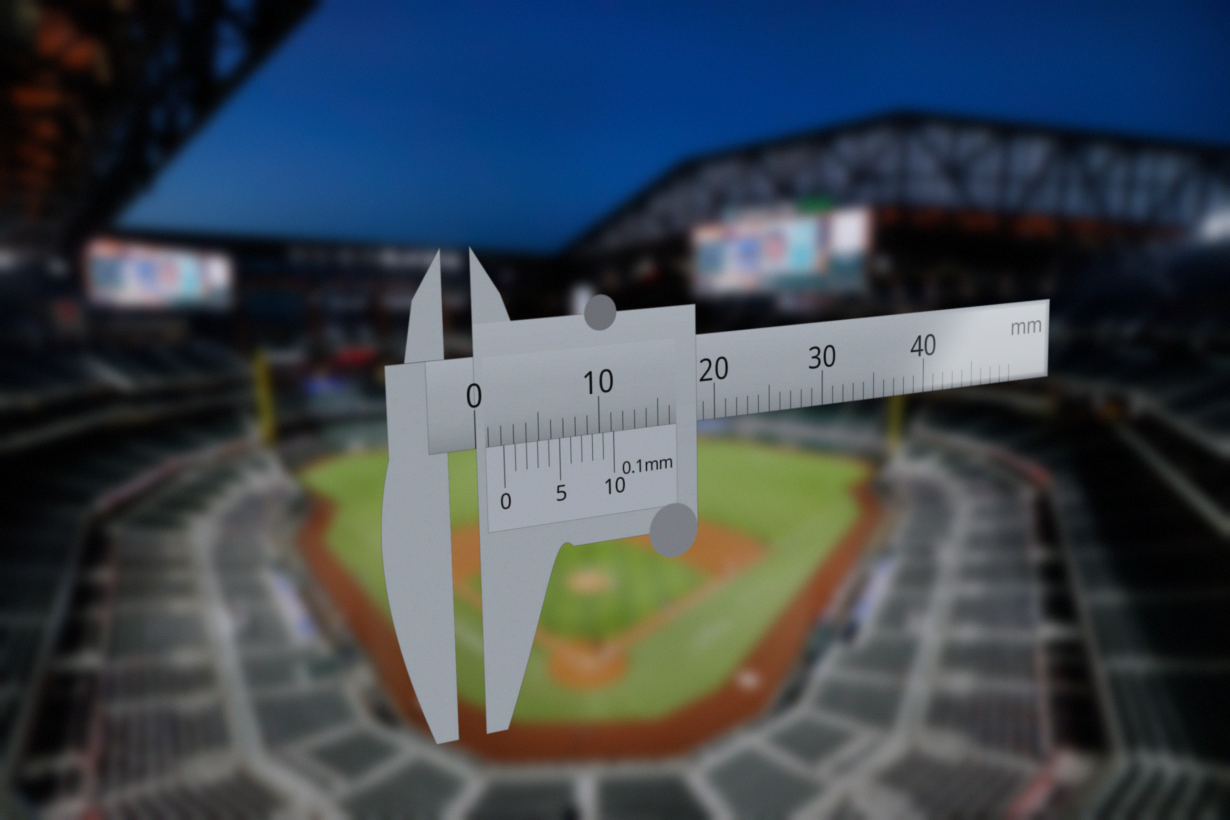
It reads 2.2
